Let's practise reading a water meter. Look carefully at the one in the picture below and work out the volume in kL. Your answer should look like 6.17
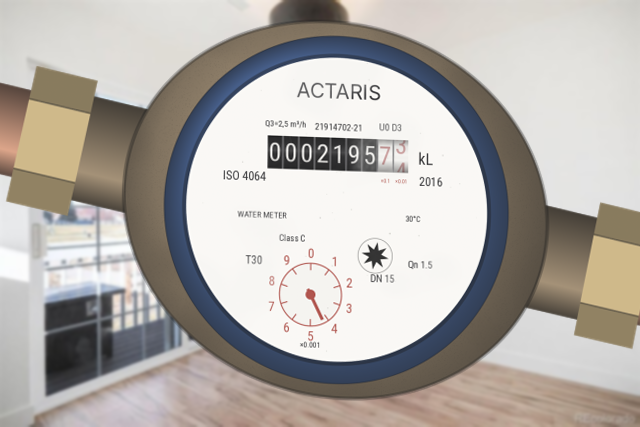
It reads 2195.734
